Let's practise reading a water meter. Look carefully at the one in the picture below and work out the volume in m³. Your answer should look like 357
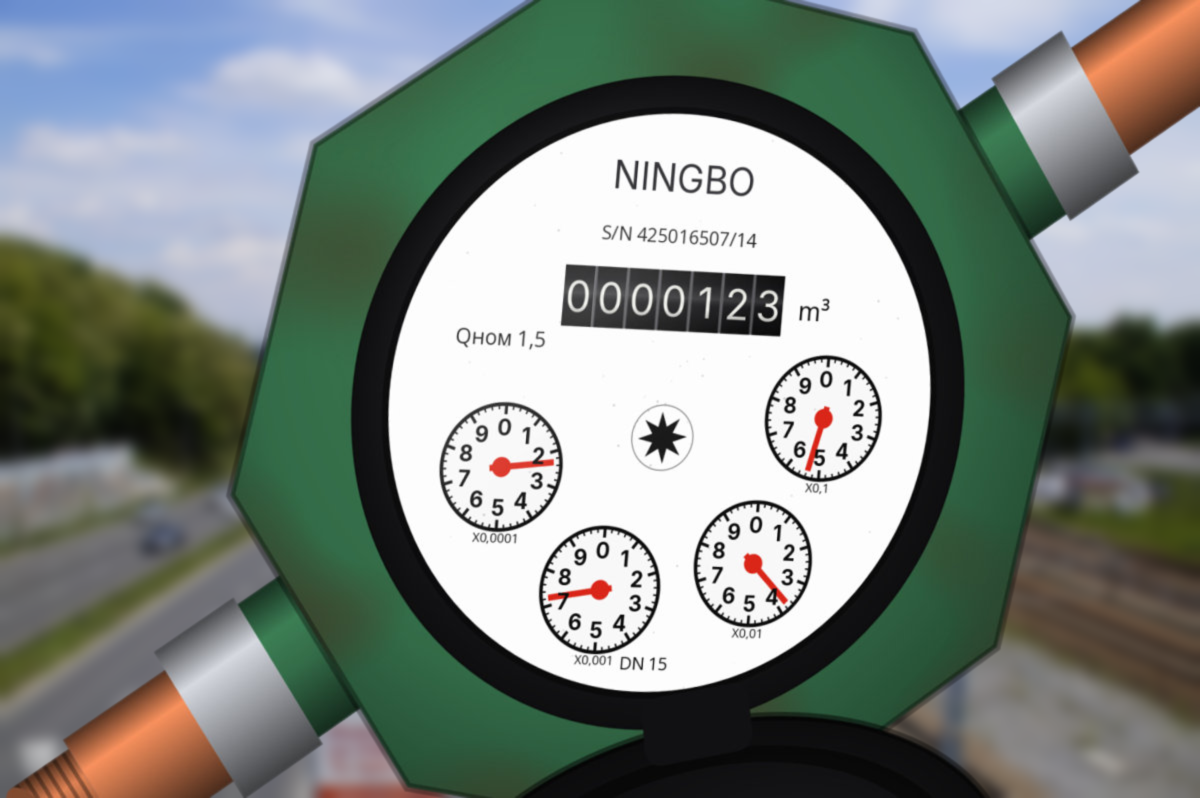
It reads 123.5372
